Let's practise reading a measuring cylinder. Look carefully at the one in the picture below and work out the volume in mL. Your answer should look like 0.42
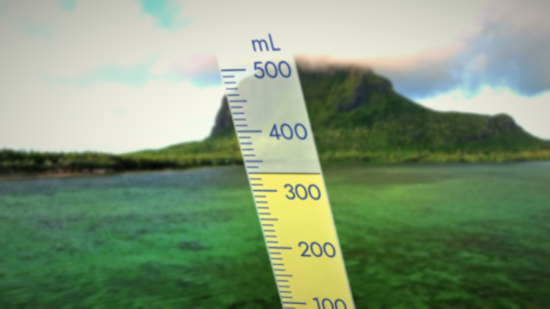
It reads 330
